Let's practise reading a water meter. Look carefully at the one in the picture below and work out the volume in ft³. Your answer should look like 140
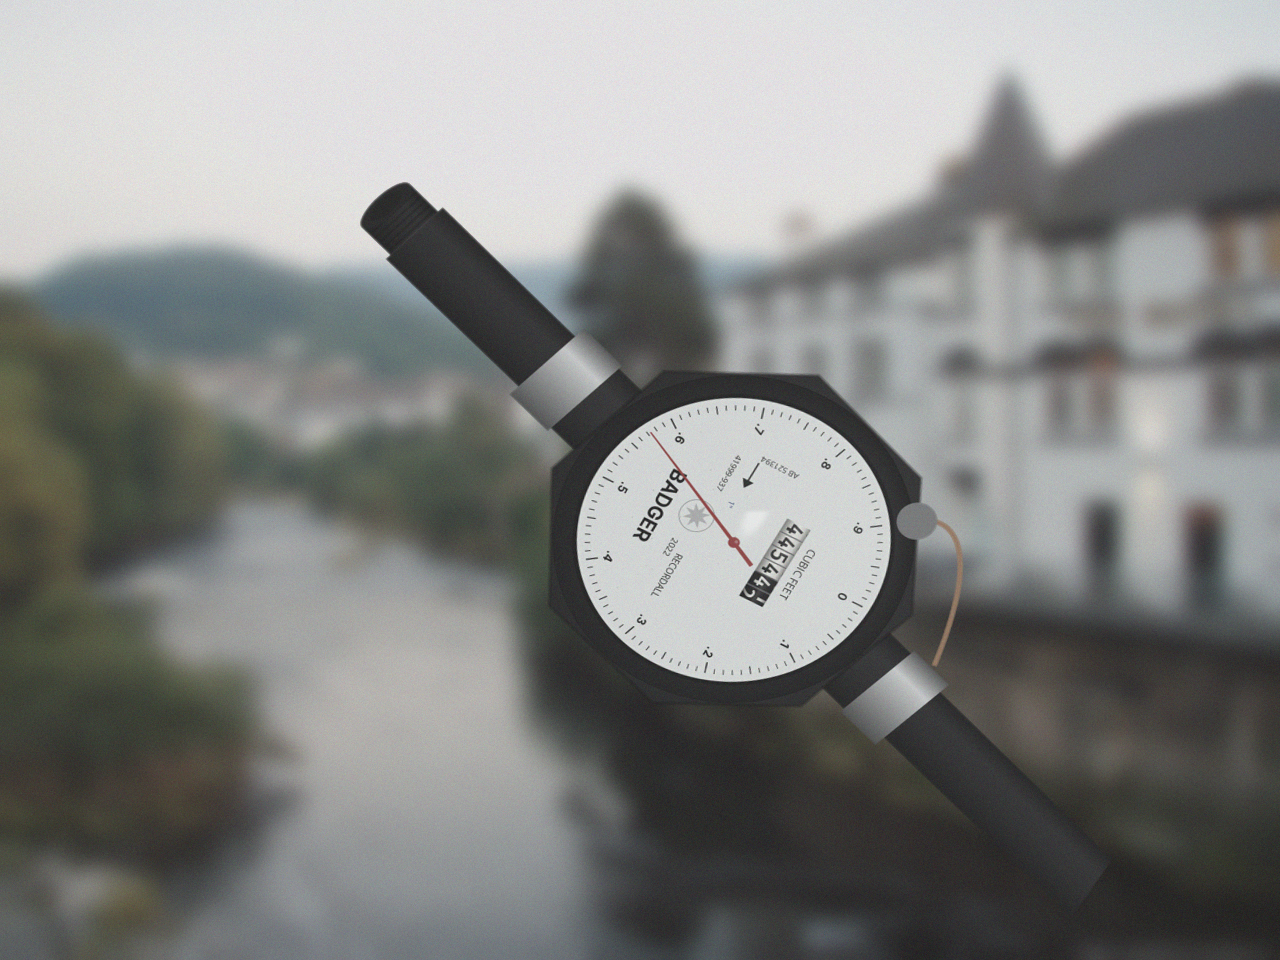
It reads 445441.57
